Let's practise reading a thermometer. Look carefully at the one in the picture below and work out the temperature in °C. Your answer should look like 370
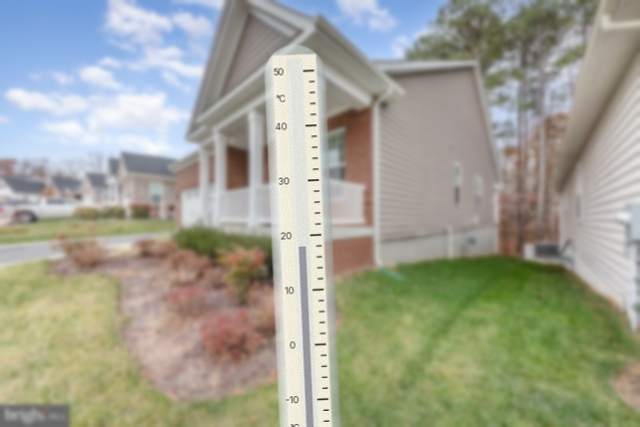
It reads 18
